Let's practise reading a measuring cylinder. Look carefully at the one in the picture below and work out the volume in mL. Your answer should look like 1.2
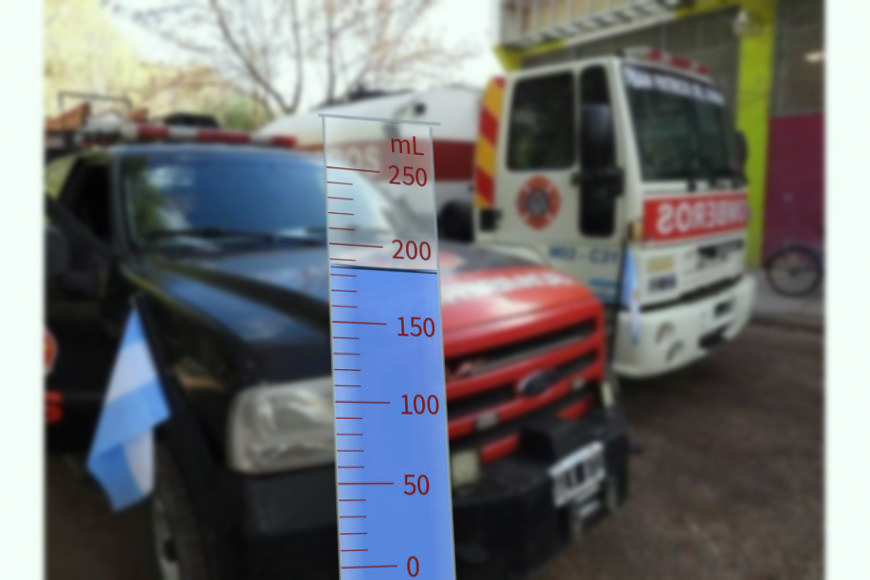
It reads 185
